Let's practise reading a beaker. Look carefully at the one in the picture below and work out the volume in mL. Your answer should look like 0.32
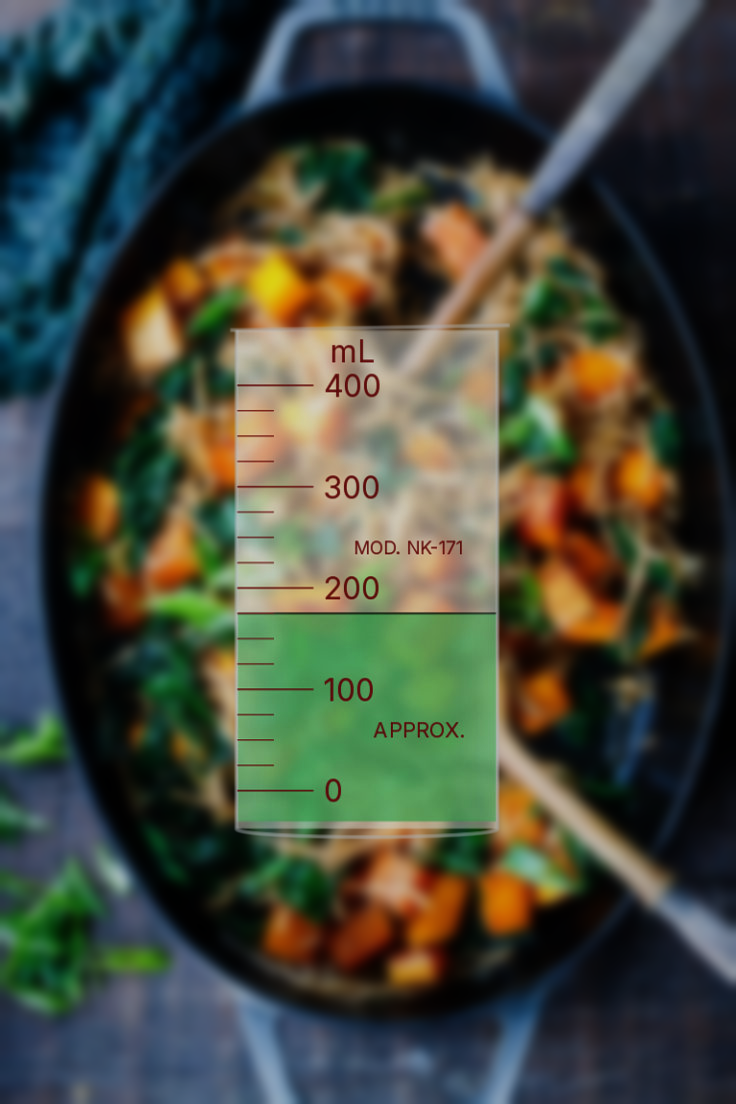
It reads 175
